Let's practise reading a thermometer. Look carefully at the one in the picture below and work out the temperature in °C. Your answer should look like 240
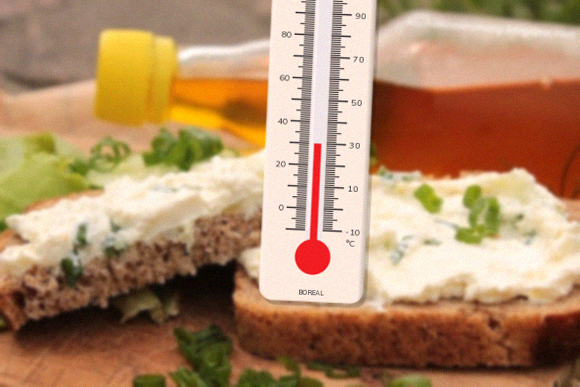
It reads 30
